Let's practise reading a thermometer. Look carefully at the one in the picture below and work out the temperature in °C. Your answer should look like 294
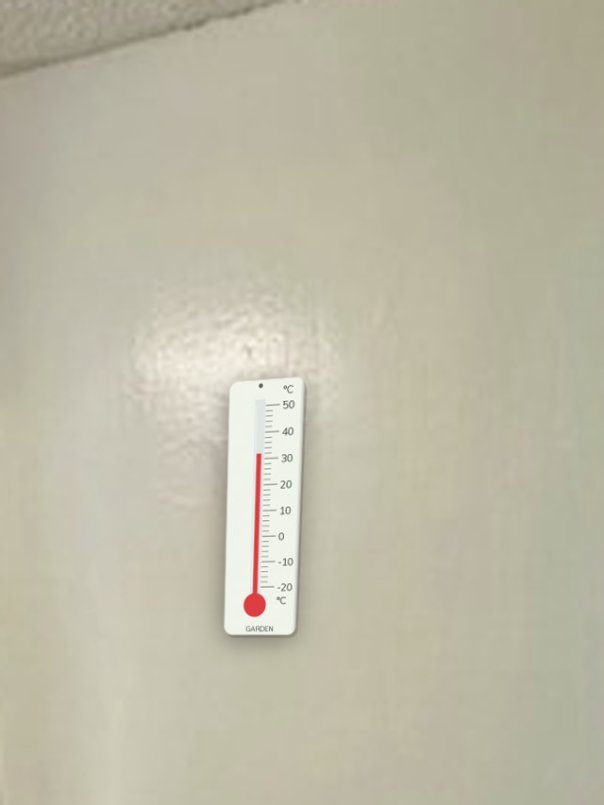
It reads 32
